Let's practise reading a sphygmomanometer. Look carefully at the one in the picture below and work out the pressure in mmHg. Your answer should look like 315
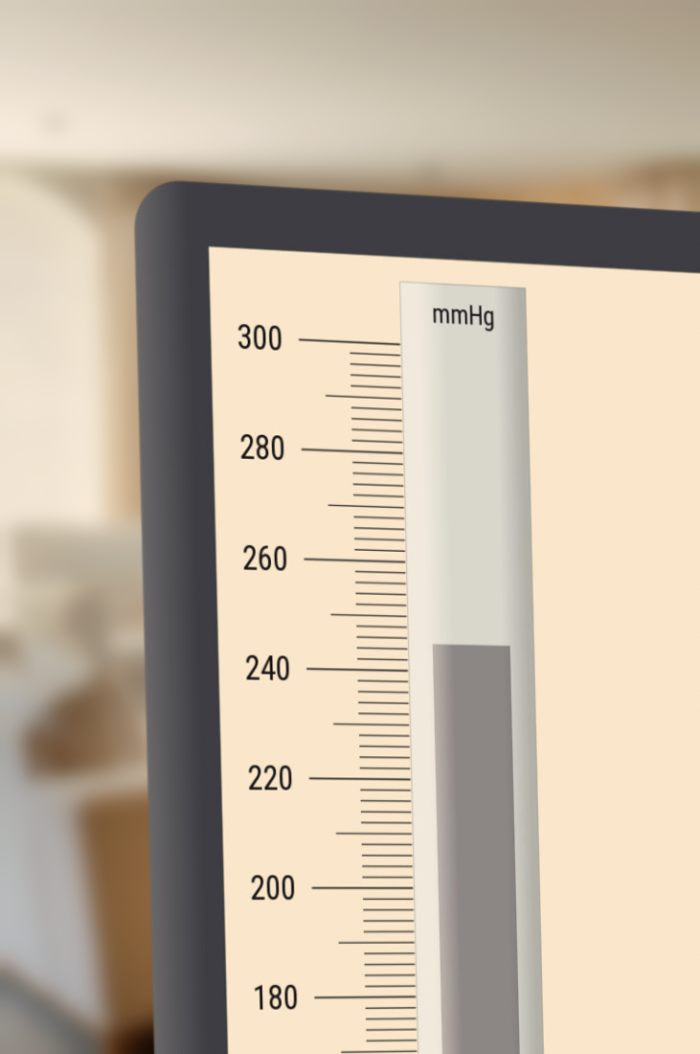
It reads 245
